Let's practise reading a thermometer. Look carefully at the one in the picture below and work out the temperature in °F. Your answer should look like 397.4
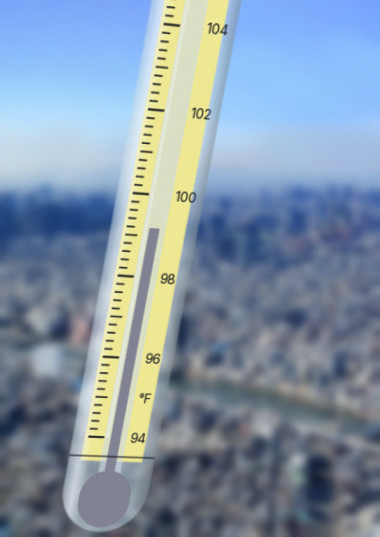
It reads 99.2
